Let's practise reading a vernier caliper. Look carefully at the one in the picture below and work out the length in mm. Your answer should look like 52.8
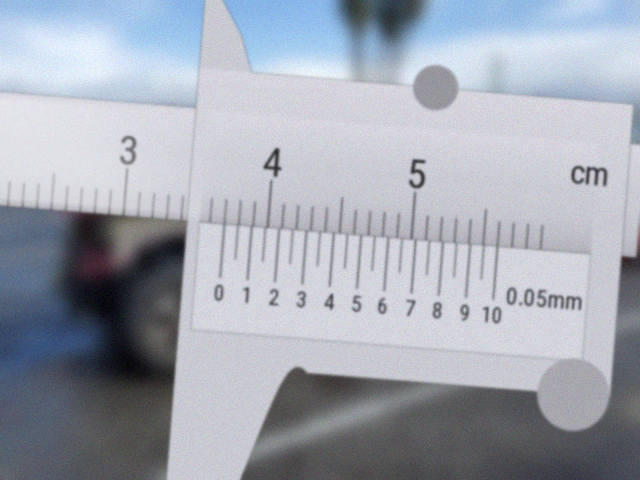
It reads 37.0
